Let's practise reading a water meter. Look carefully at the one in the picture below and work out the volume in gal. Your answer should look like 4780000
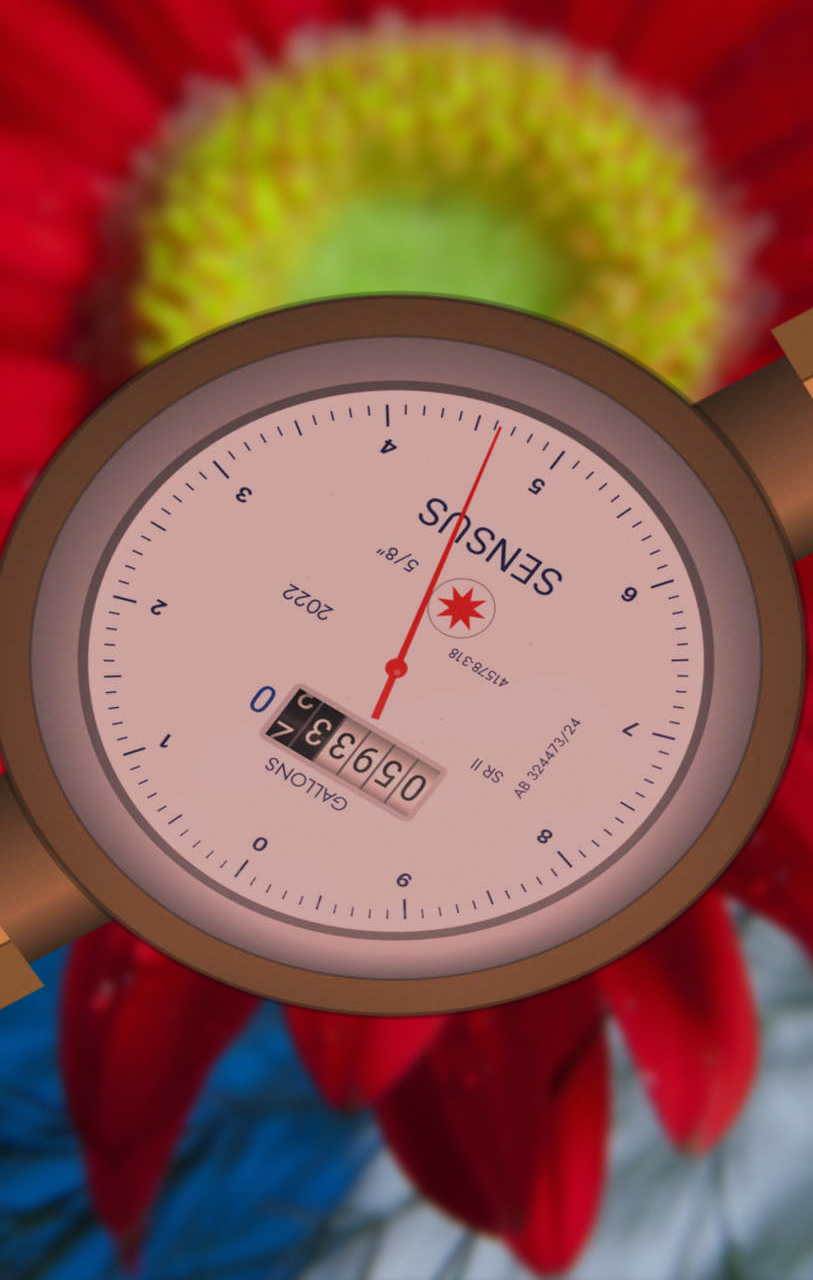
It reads 593324.6
